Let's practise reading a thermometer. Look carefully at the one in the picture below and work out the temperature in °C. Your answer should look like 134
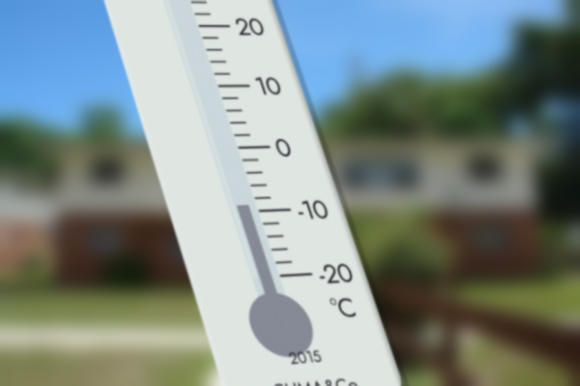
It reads -9
